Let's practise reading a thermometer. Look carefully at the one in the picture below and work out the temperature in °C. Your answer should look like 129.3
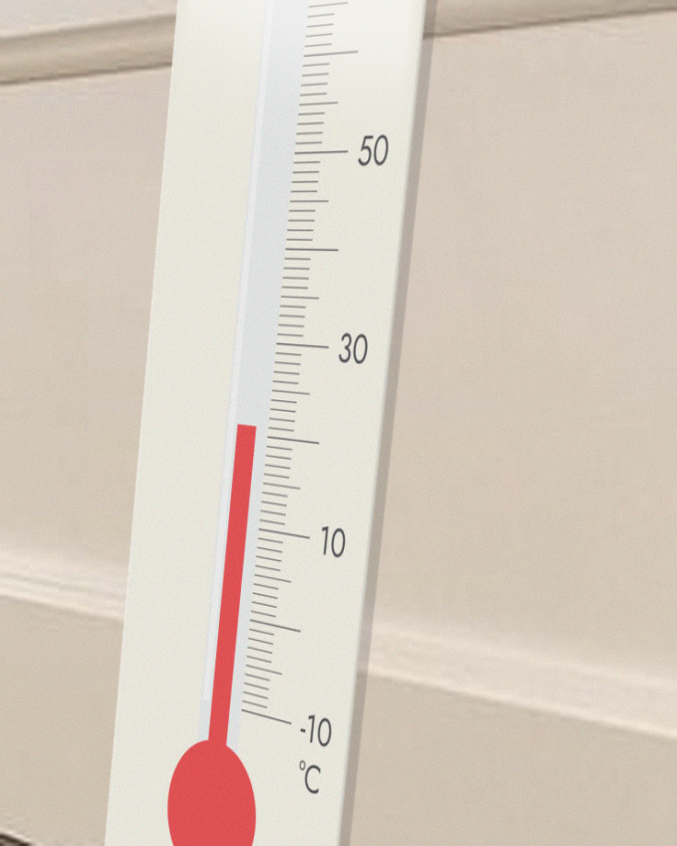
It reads 21
